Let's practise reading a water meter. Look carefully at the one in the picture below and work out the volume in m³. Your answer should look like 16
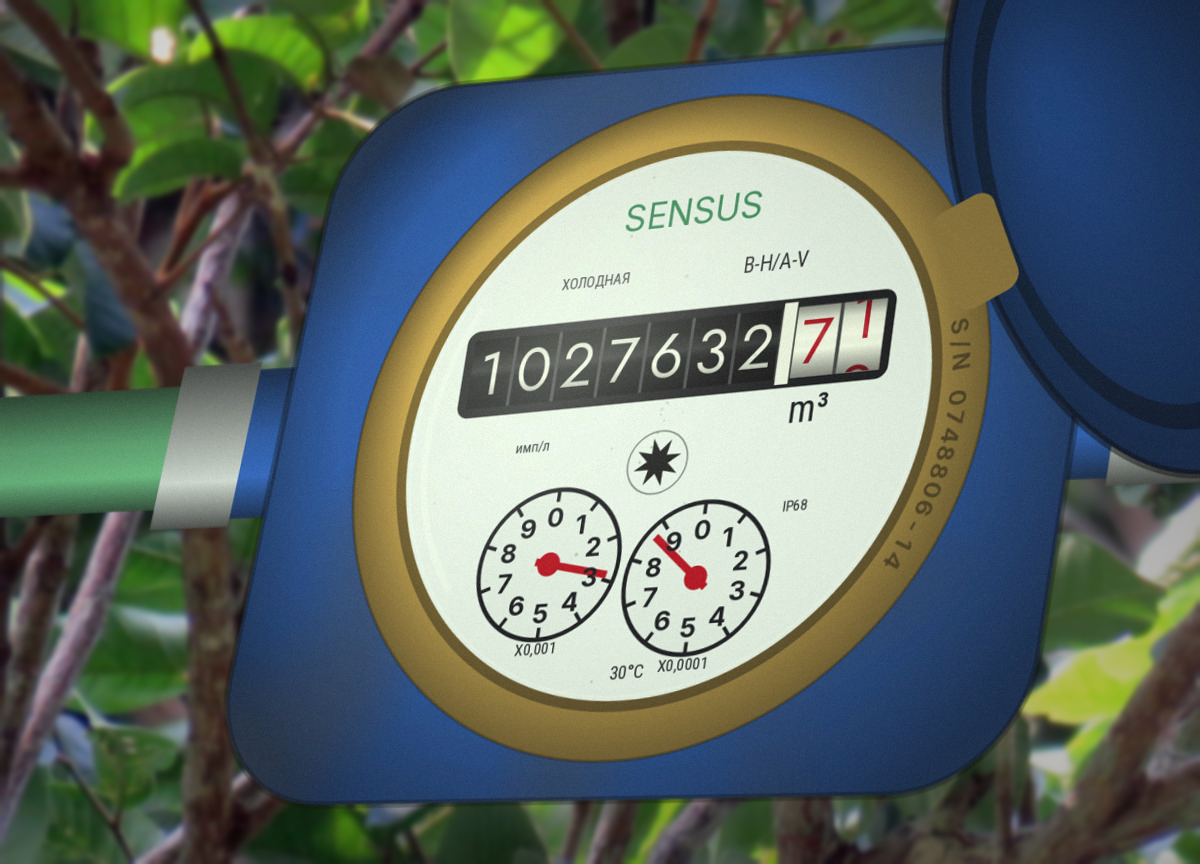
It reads 1027632.7128
